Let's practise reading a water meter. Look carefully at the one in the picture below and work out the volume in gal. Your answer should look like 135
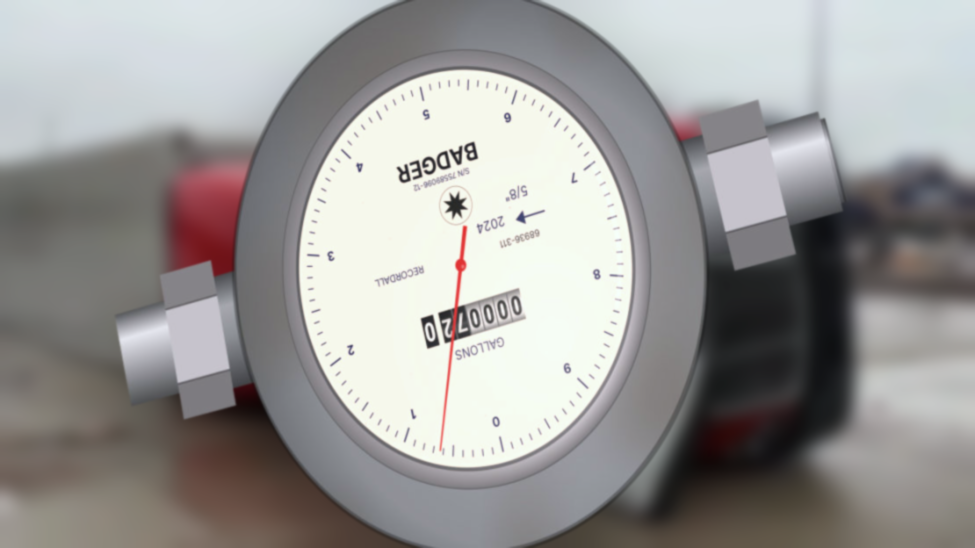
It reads 720.6
